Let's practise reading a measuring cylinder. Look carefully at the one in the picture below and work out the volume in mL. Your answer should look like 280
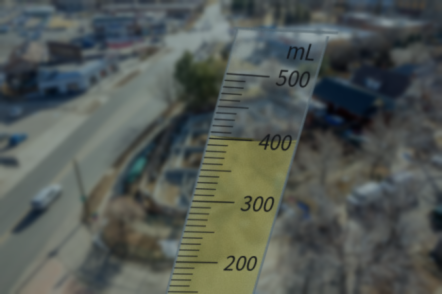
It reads 400
